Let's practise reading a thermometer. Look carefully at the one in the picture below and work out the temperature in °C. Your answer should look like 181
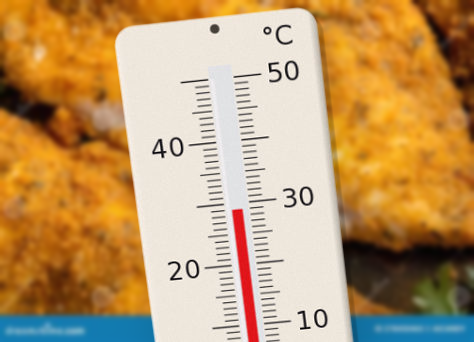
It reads 29
